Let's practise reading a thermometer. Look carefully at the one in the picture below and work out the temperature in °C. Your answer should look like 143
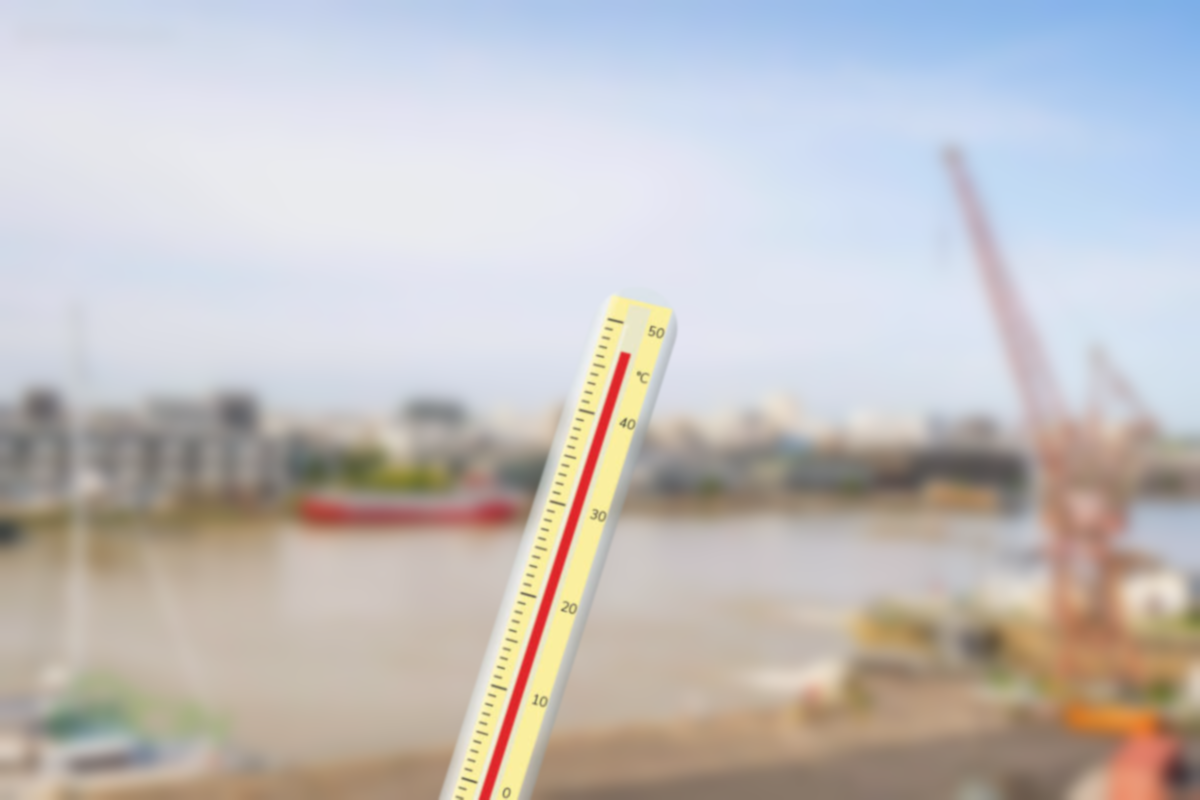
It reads 47
